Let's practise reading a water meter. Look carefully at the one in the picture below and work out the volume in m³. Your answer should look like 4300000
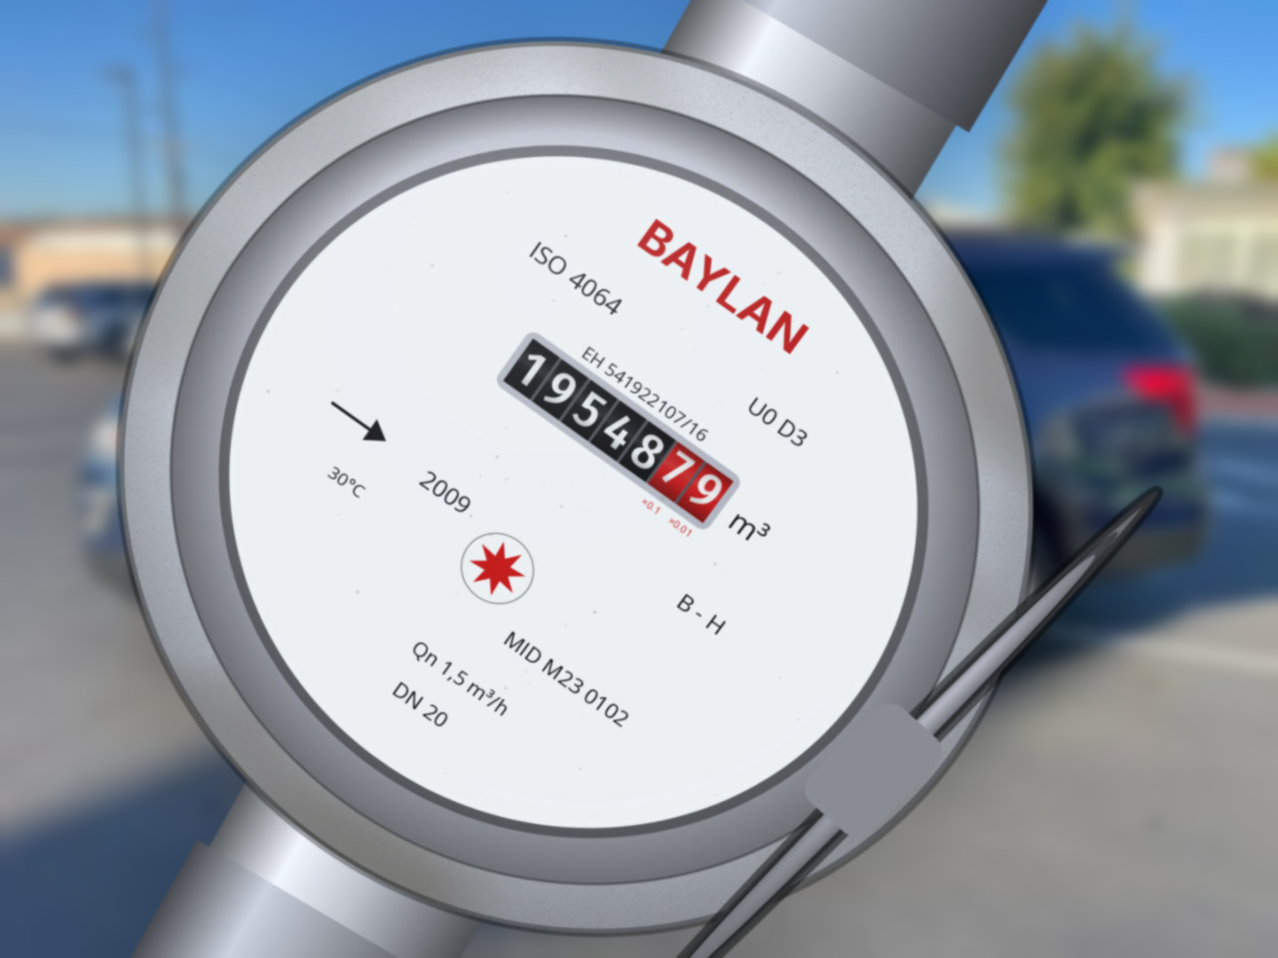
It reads 19548.79
